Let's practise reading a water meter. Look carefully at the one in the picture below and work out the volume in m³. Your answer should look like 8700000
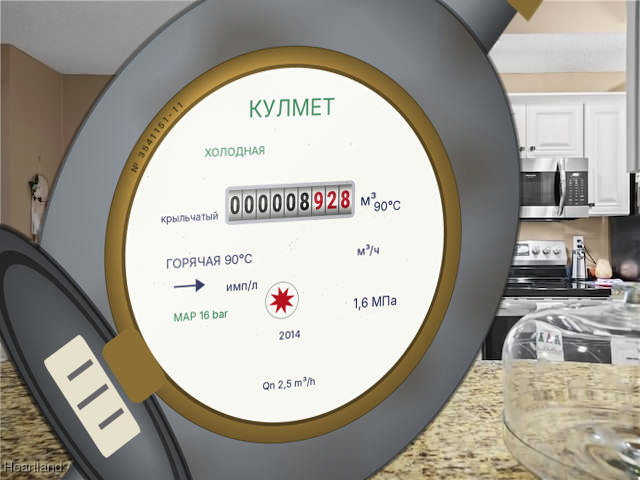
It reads 8.928
